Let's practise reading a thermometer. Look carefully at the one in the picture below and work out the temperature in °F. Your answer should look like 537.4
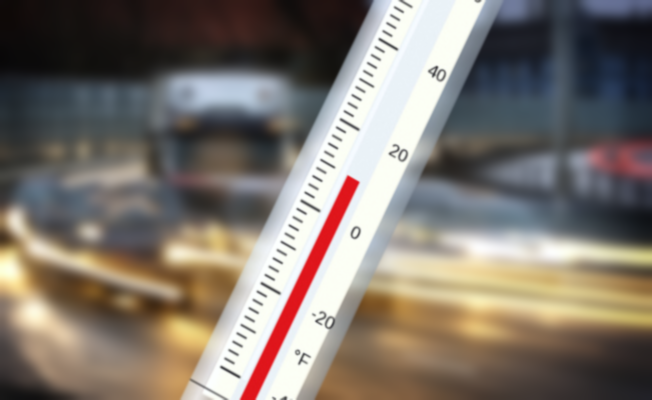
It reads 10
